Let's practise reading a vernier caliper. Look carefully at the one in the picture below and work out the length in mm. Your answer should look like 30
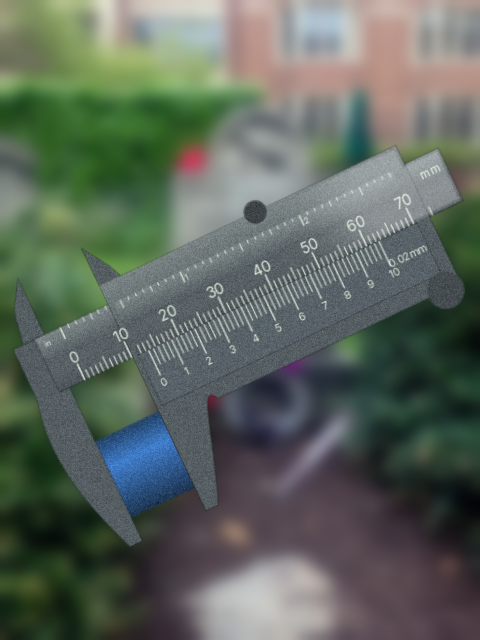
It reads 13.5
